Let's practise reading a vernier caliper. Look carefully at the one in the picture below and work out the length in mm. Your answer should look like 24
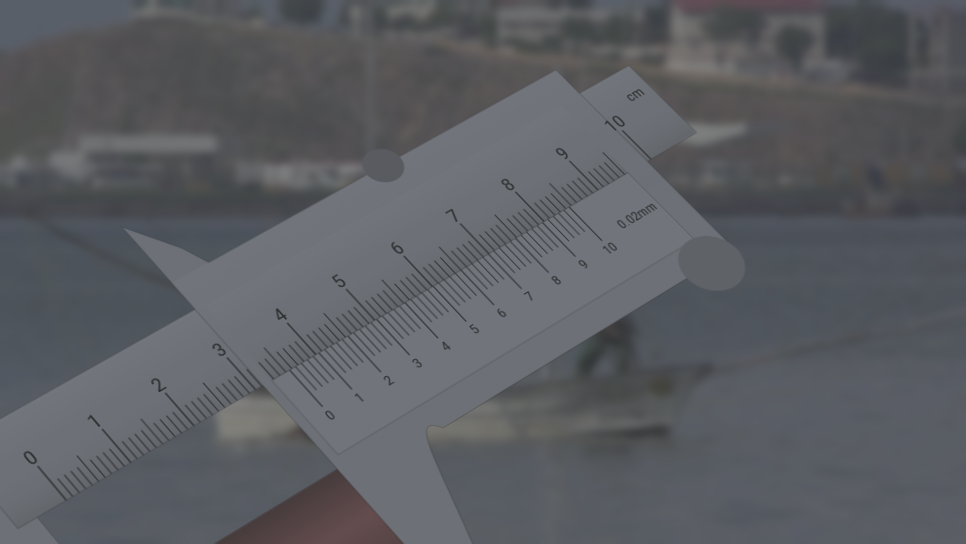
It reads 35.6
